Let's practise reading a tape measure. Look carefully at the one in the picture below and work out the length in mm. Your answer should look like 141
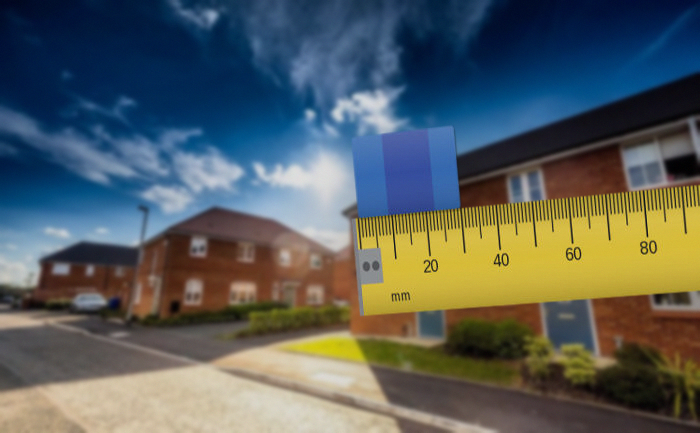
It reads 30
